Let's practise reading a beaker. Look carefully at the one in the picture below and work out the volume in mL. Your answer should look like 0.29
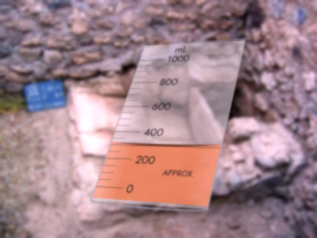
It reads 300
